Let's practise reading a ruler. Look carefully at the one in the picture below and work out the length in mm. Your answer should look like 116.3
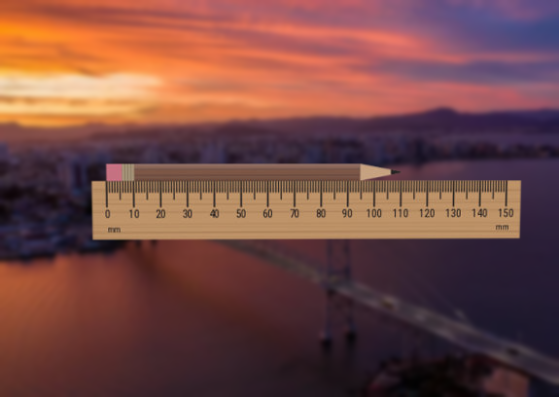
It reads 110
